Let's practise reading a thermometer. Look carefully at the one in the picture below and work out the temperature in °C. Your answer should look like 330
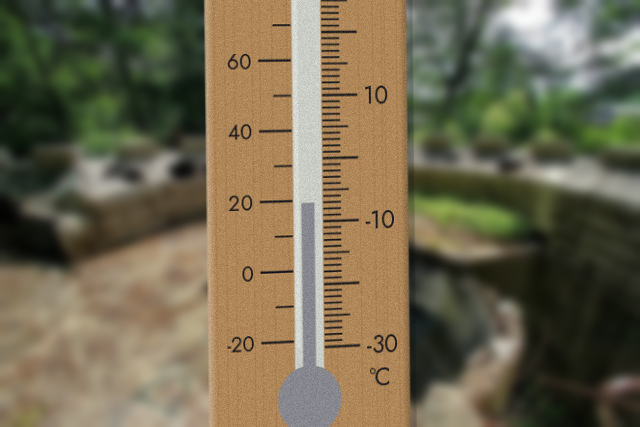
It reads -7
